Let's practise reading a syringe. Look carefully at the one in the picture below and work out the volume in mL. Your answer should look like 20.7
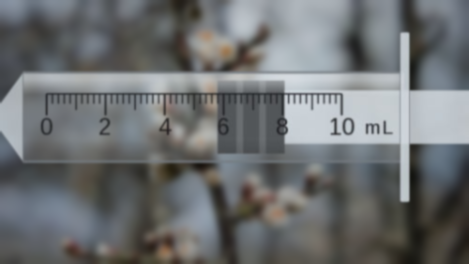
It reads 5.8
